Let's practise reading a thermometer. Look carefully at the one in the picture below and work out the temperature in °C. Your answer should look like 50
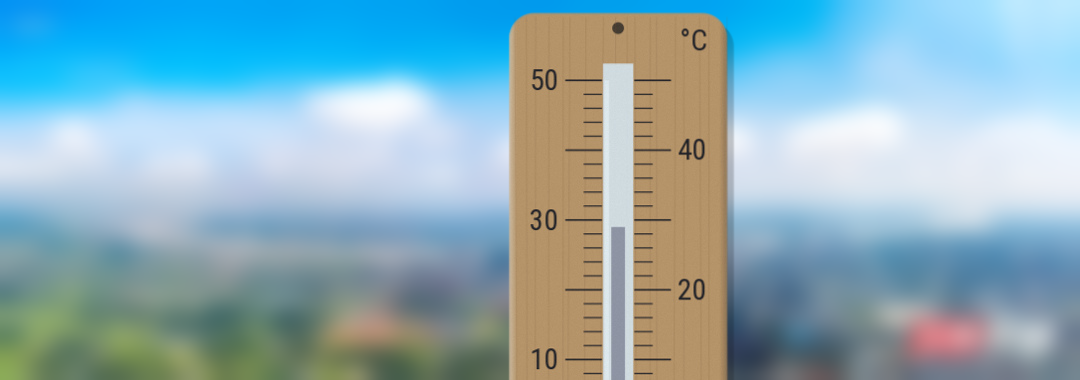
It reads 29
